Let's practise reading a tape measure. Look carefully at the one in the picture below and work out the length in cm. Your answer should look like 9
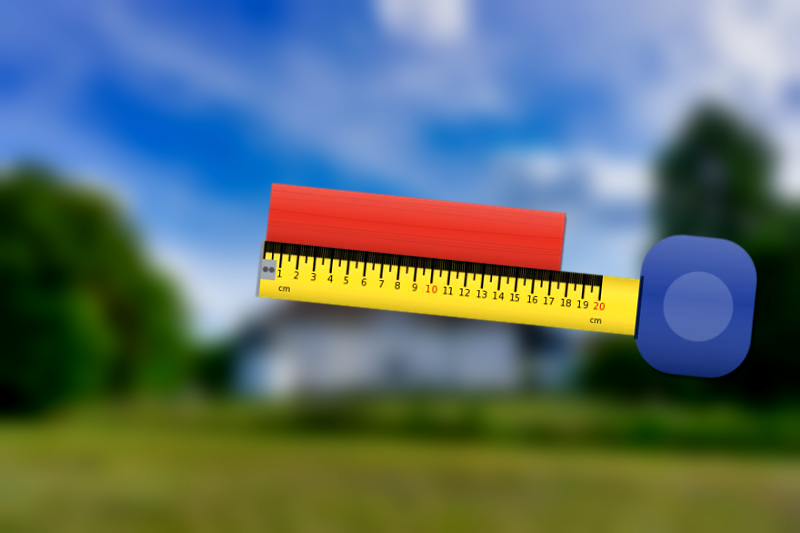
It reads 17.5
